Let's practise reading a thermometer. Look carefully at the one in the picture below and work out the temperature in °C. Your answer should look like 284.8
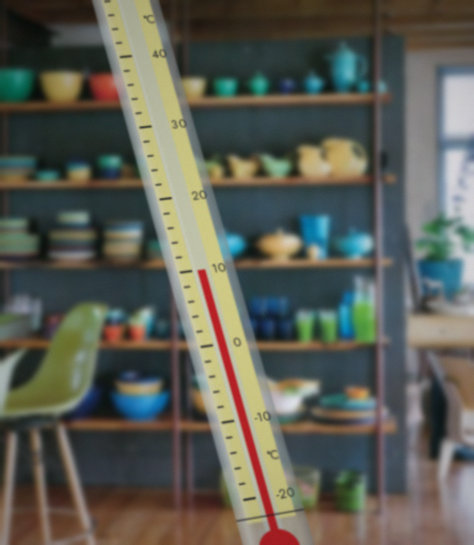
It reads 10
